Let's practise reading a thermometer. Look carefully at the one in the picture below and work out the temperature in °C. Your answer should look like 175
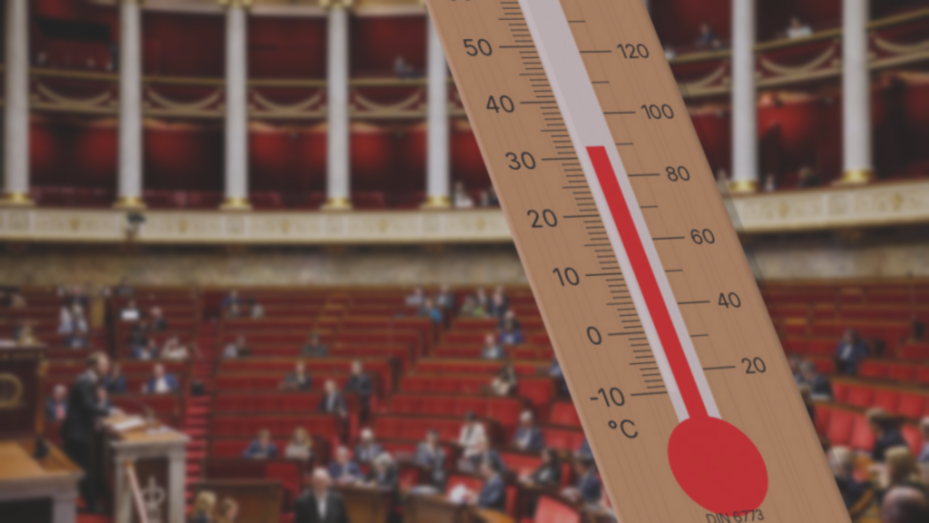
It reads 32
